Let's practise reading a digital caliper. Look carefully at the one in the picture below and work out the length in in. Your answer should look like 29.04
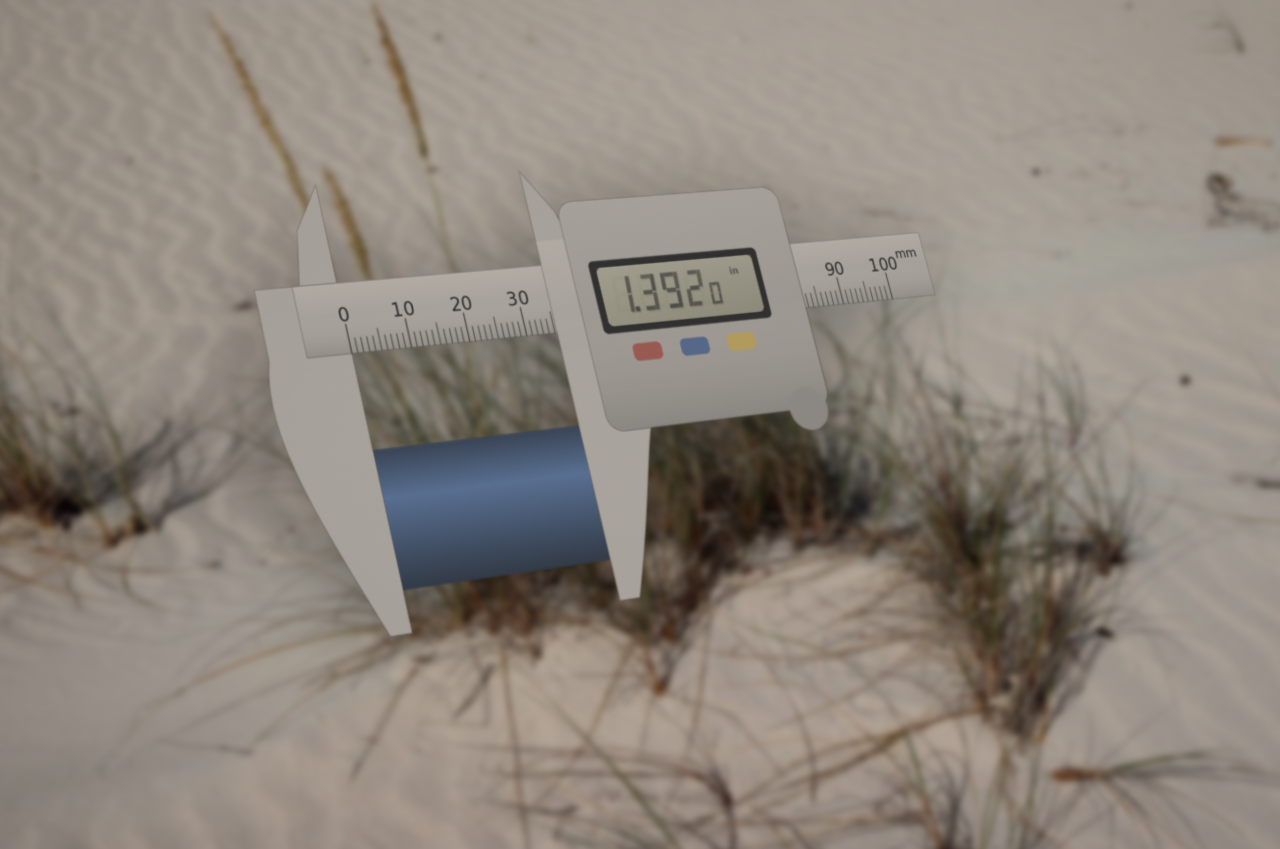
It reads 1.3920
